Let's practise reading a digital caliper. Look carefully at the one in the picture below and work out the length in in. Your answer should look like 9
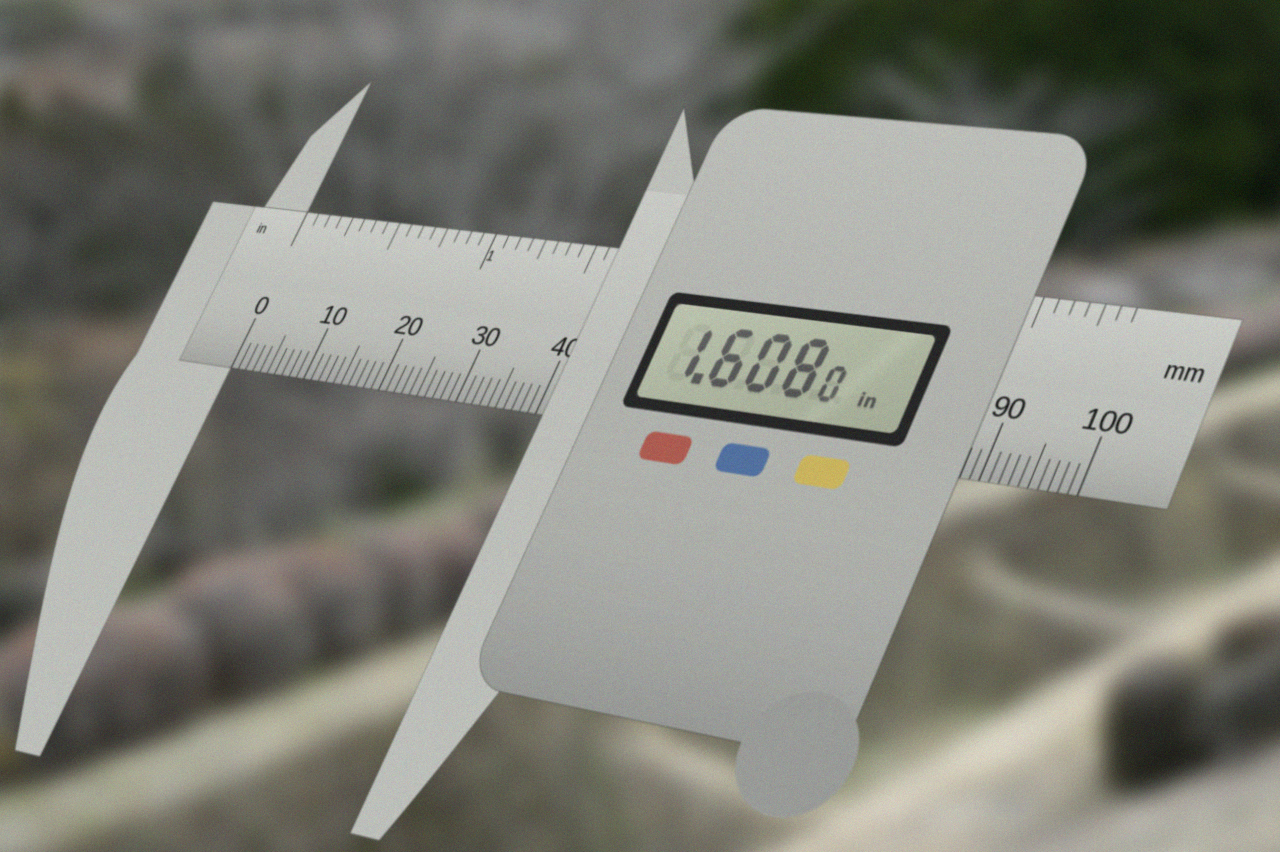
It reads 1.6080
